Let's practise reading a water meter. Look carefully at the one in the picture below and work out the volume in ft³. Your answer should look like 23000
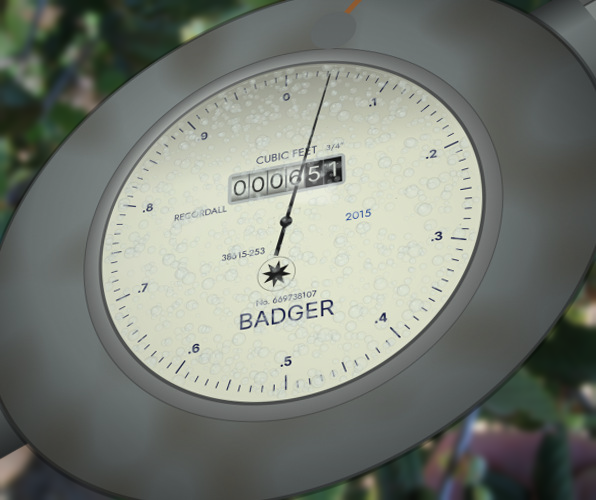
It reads 651.04
